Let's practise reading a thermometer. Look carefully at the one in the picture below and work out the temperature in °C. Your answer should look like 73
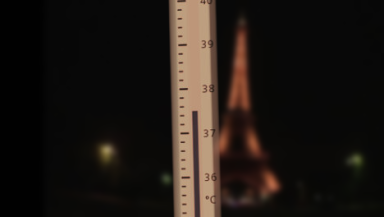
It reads 37.5
